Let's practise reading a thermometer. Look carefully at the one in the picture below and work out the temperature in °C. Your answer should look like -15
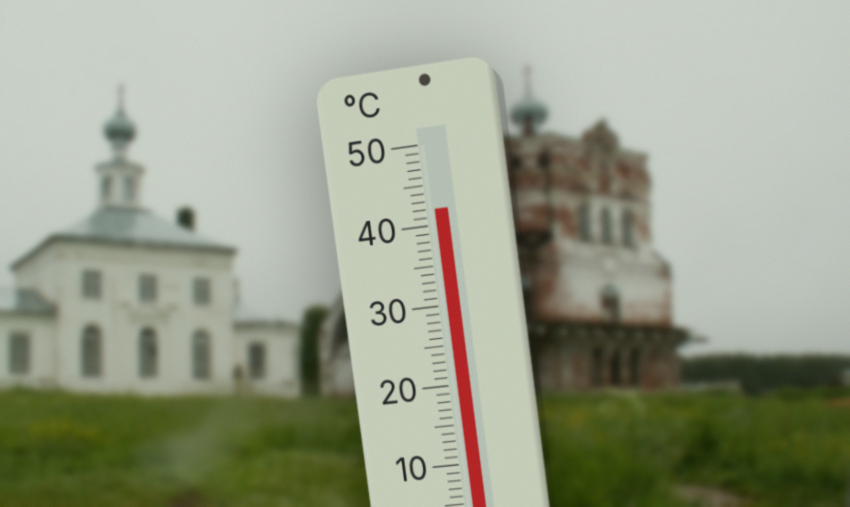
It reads 42
